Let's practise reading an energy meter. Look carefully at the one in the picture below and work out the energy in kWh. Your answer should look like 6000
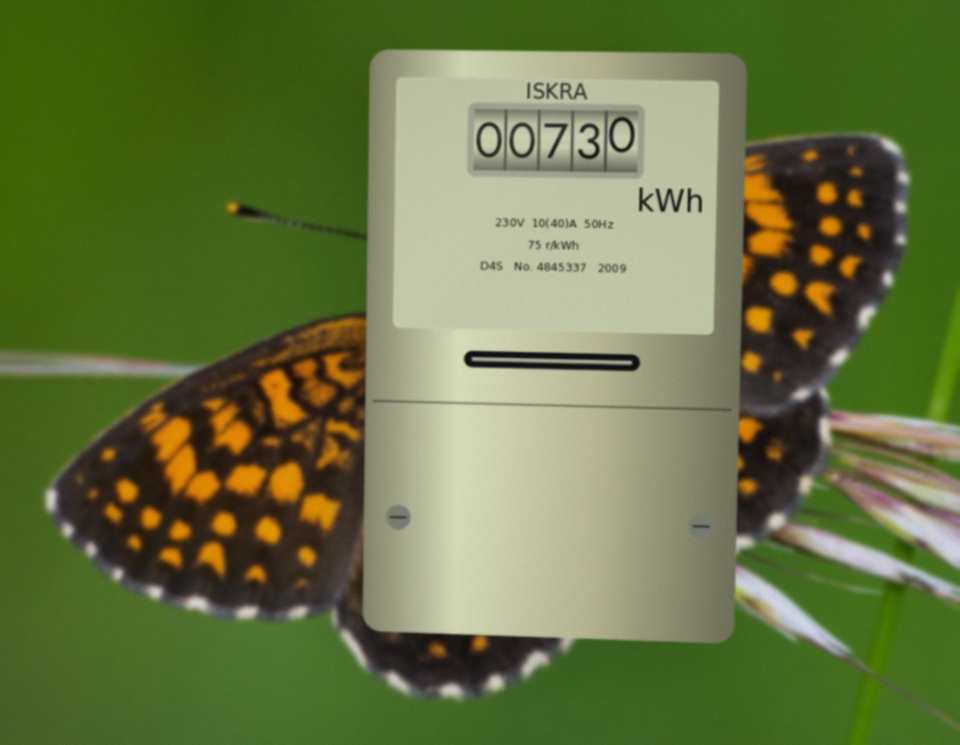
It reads 730
